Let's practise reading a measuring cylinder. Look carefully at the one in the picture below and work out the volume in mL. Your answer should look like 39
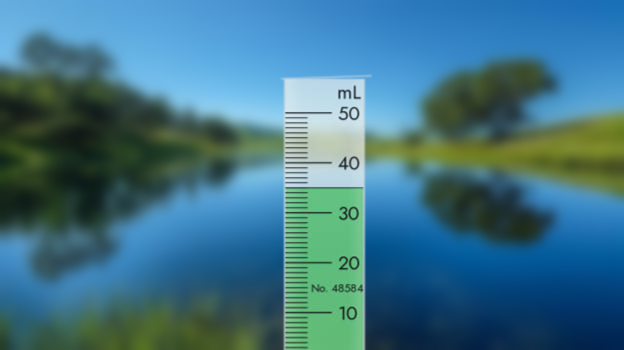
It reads 35
